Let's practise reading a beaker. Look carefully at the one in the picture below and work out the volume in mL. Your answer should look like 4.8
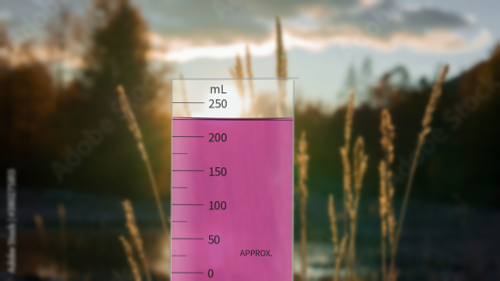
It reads 225
